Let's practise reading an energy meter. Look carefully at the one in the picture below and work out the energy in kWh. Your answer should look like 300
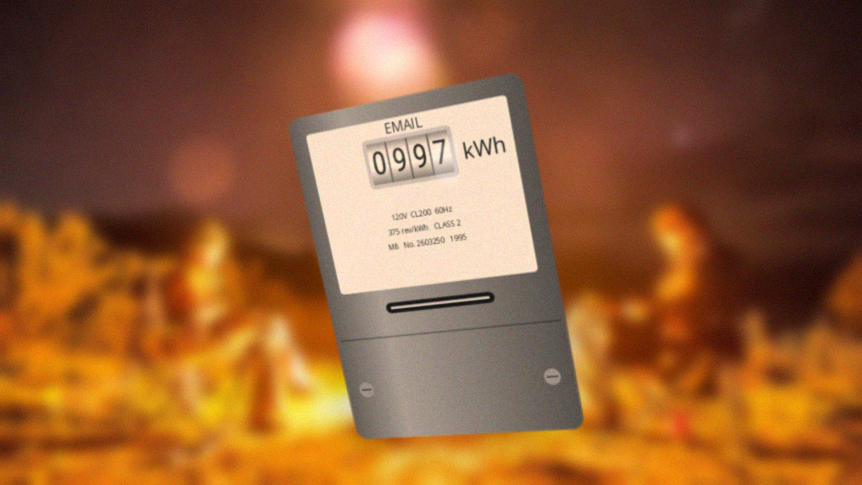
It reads 997
